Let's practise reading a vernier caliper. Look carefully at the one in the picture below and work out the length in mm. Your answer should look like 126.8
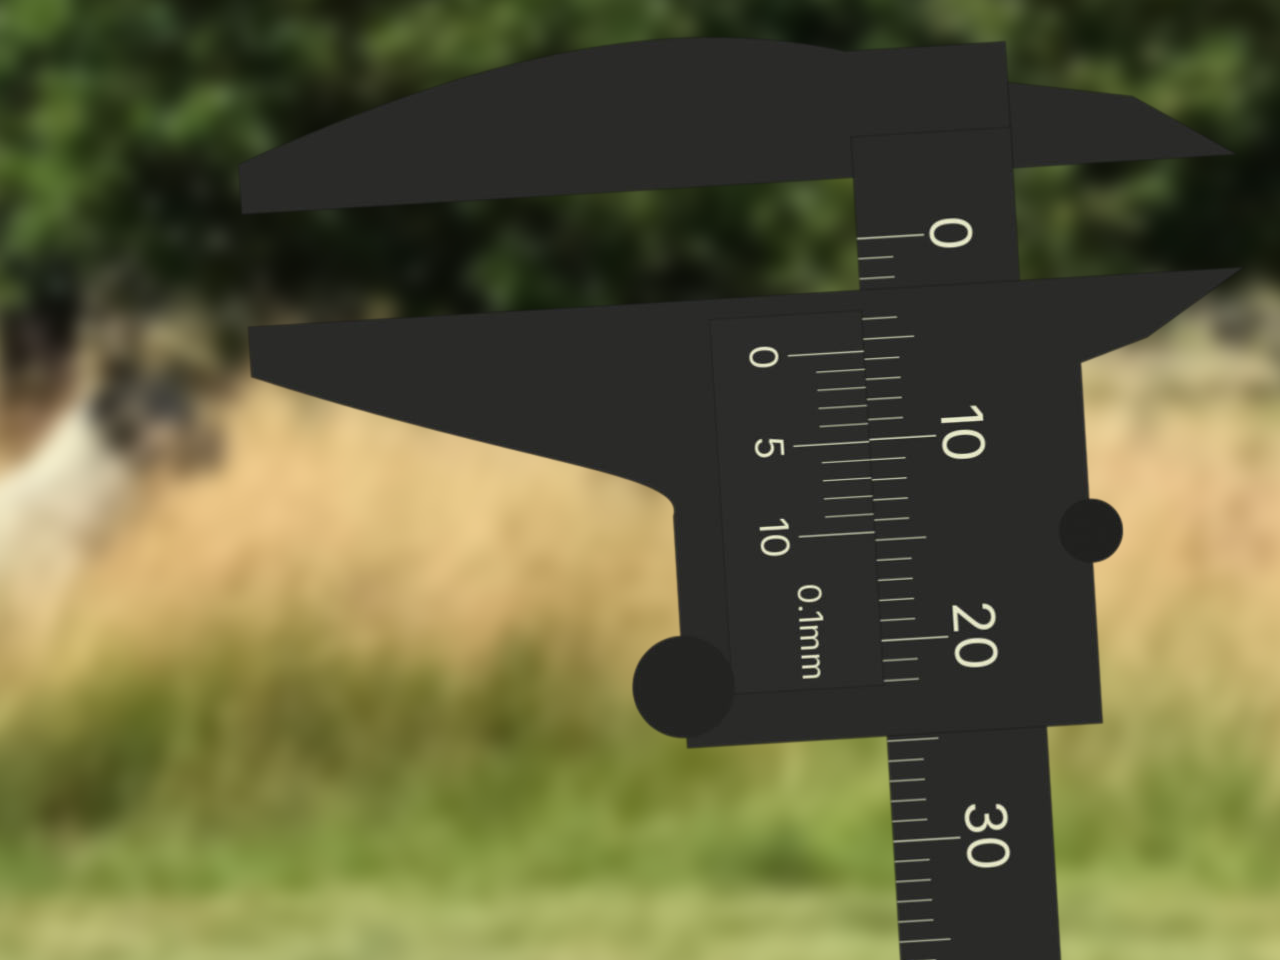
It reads 5.6
